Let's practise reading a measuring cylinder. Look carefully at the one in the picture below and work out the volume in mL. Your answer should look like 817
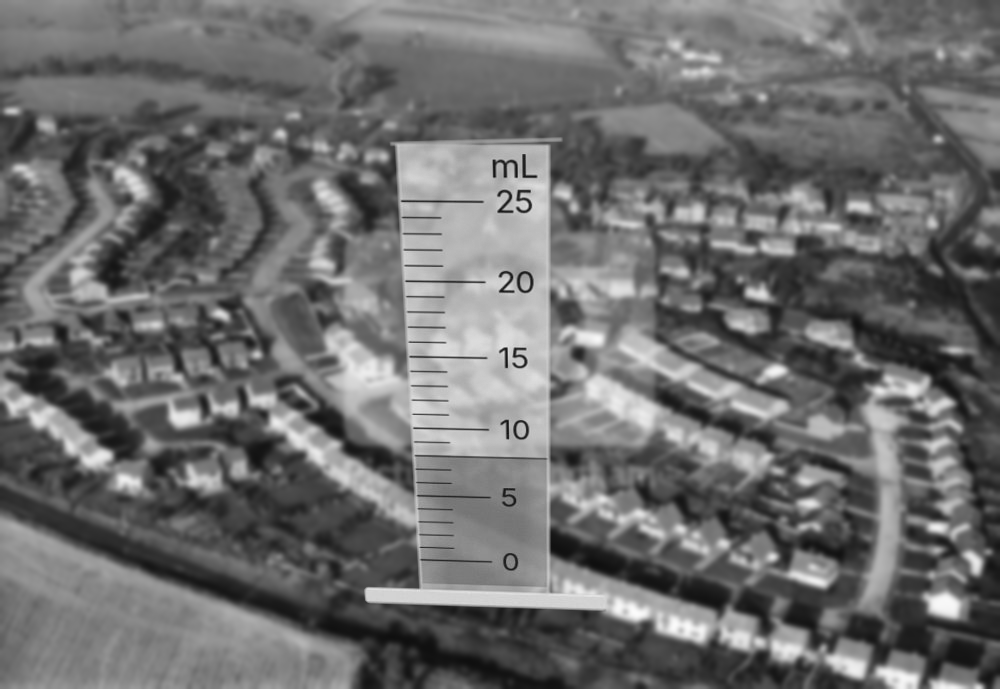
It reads 8
